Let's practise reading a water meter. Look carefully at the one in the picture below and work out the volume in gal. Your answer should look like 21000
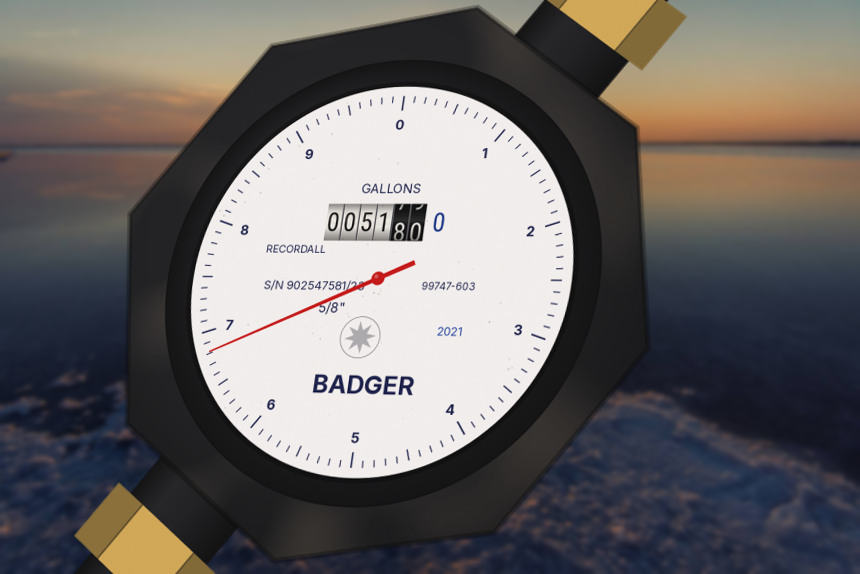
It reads 51796.8
